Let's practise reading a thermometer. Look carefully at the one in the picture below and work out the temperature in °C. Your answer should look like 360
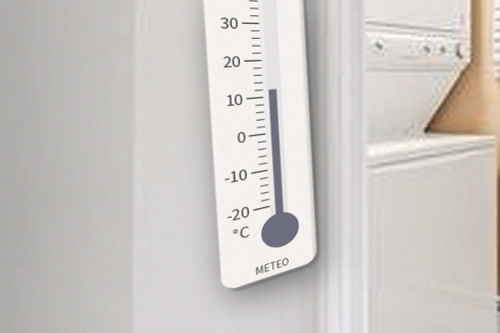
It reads 12
